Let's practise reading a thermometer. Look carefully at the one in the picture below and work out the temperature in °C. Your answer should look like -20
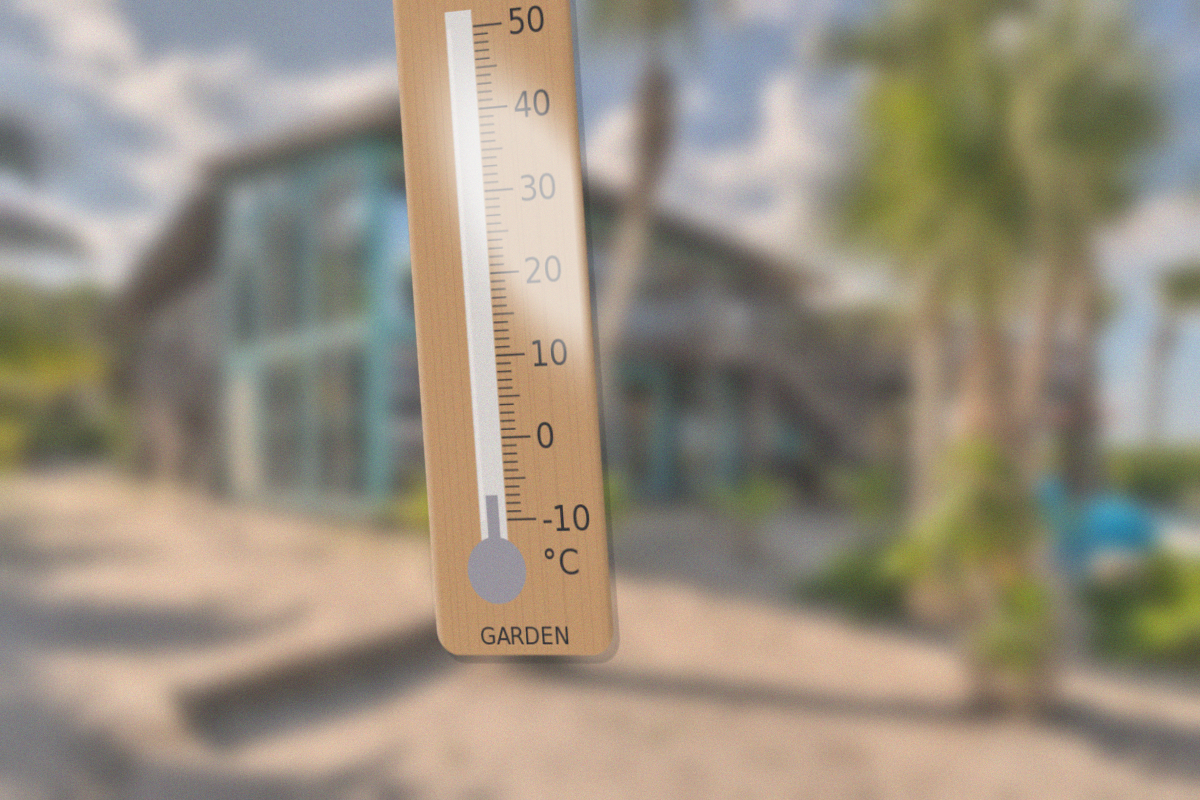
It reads -7
